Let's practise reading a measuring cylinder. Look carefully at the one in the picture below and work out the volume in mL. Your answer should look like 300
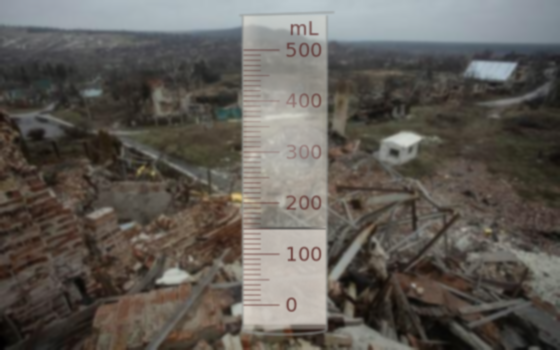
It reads 150
